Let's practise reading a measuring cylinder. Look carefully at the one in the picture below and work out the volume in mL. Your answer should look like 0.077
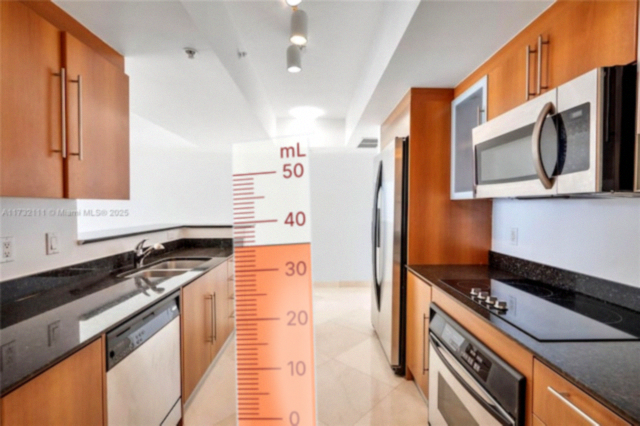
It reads 35
